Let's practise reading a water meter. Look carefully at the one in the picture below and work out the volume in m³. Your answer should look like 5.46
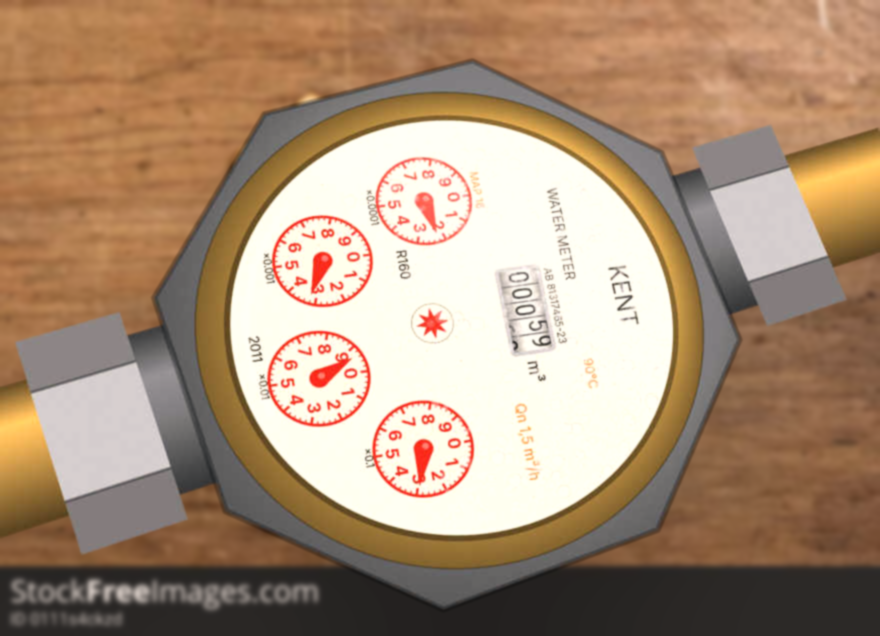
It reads 59.2932
